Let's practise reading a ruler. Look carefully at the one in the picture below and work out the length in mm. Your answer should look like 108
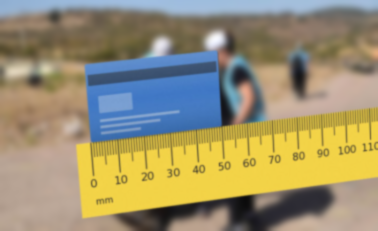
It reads 50
